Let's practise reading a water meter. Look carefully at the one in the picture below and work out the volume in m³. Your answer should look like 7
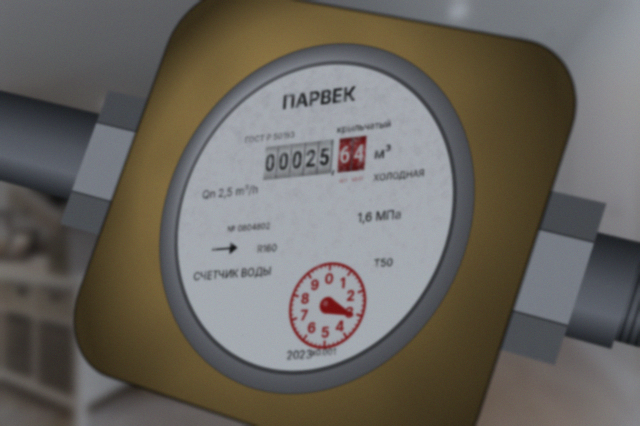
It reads 25.643
